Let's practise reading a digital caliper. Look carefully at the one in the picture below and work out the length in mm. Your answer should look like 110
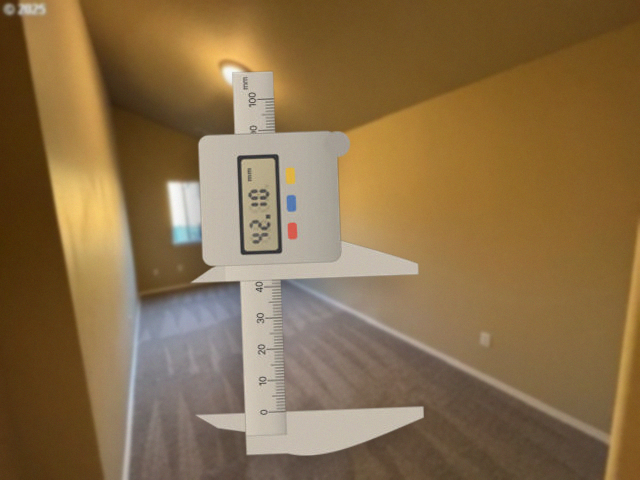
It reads 42.10
